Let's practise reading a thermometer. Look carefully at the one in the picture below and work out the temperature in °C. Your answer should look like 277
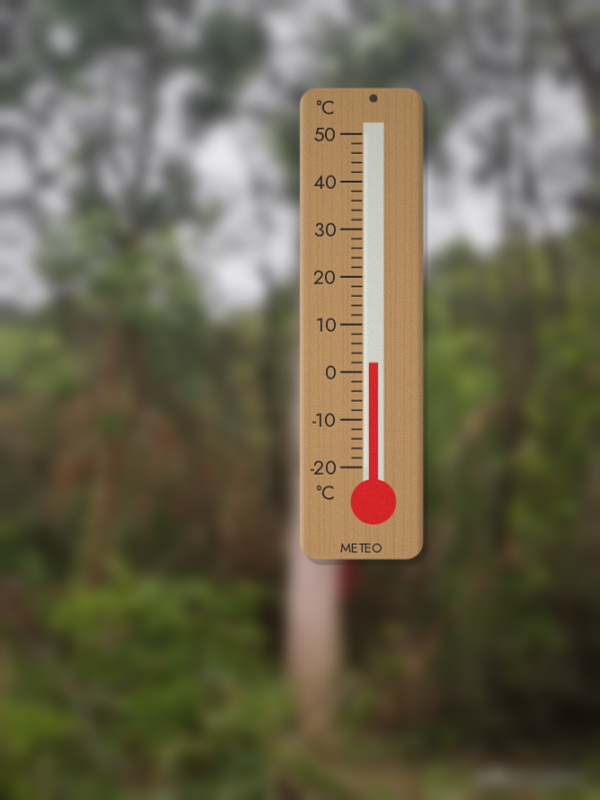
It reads 2
